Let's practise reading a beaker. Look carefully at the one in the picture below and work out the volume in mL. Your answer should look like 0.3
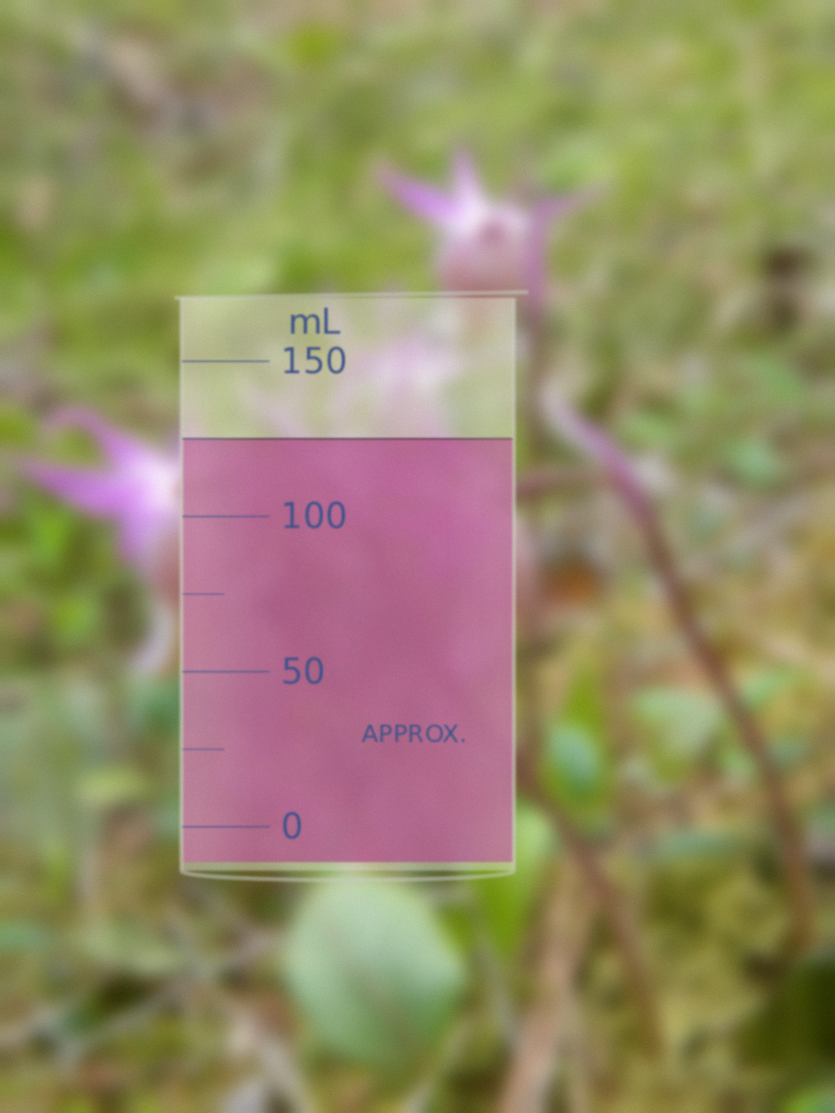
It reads 125
